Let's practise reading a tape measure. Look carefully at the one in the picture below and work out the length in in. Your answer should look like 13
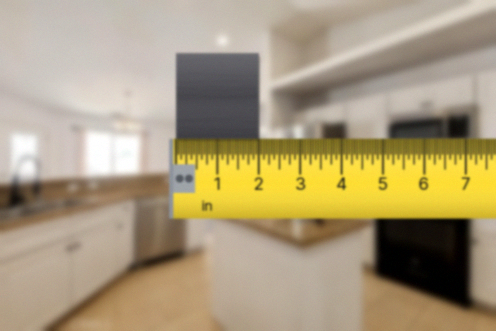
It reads 2
